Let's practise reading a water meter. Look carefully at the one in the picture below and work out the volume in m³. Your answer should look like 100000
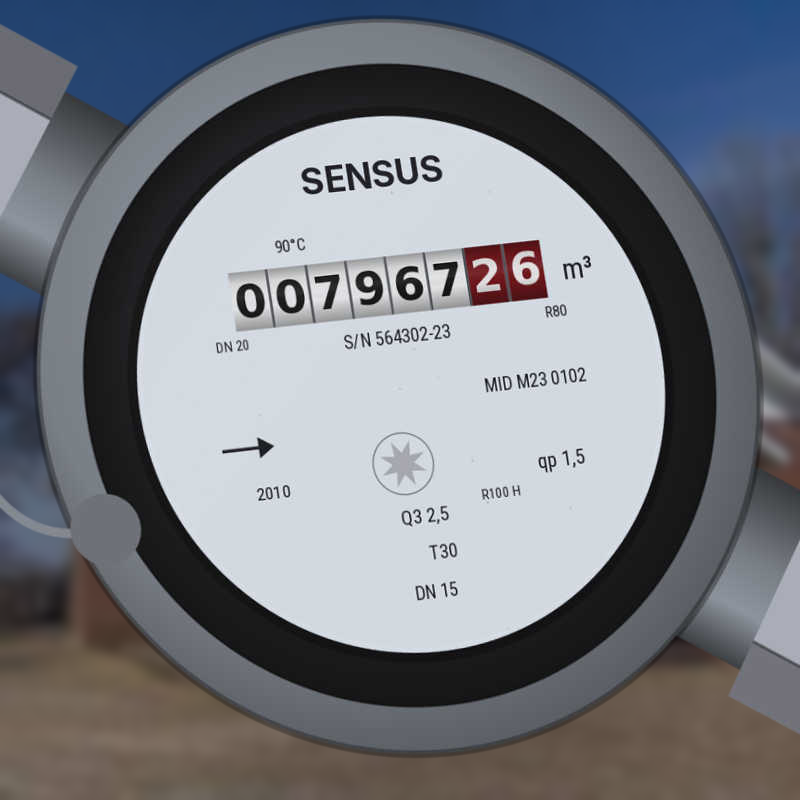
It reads 7967.26
